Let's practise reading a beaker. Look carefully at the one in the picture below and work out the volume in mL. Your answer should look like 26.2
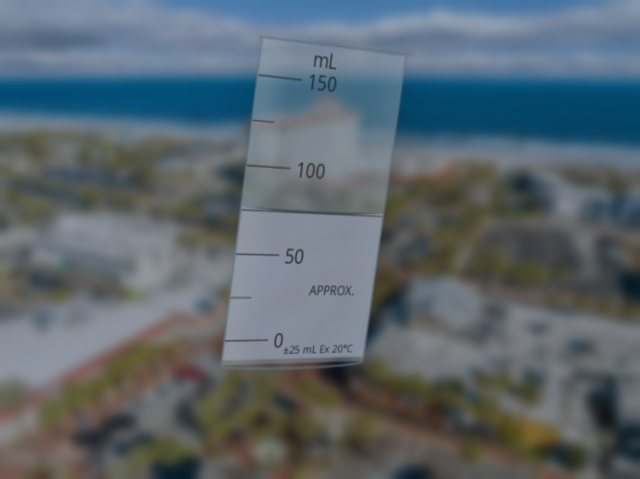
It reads 75
